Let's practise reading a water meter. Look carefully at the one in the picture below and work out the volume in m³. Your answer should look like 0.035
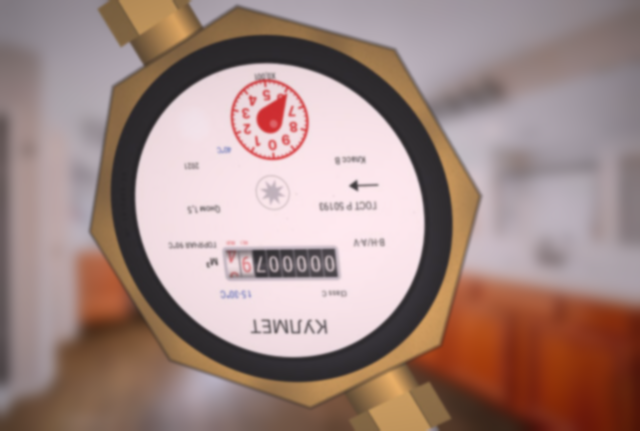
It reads 7.936
